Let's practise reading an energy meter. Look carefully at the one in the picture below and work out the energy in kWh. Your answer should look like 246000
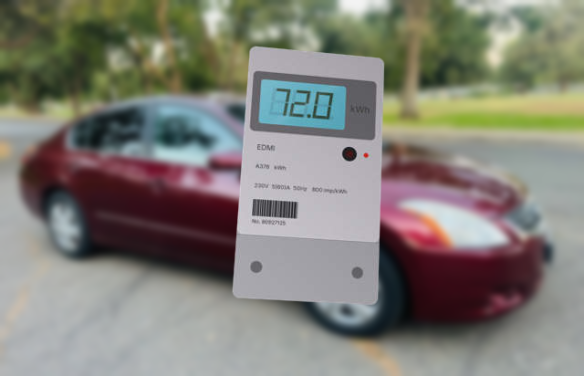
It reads 72.0
